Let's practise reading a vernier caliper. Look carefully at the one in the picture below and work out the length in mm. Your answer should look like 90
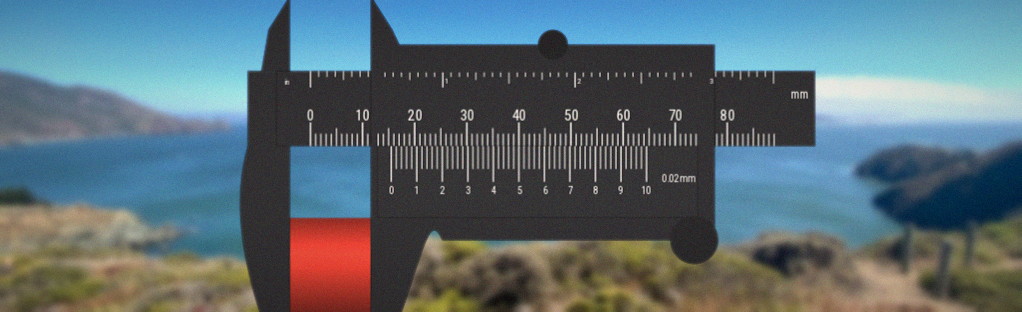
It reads 15.5
